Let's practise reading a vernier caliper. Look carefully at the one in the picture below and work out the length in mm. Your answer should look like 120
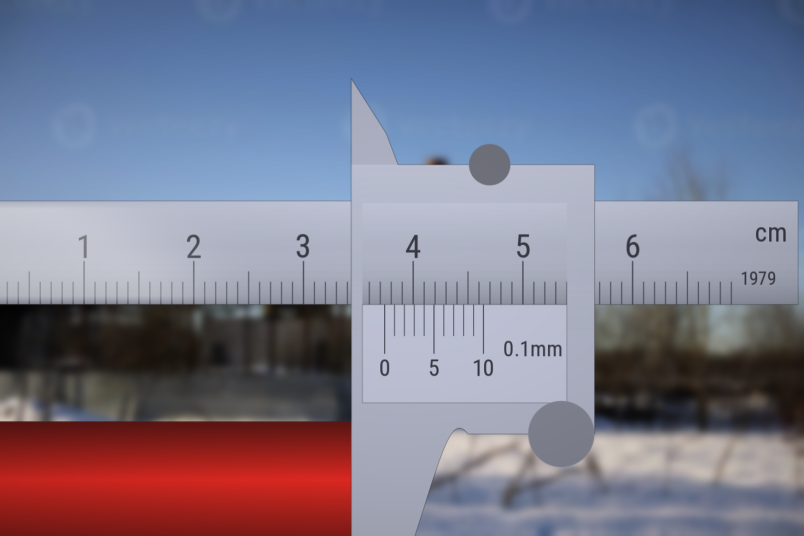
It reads 37.4
